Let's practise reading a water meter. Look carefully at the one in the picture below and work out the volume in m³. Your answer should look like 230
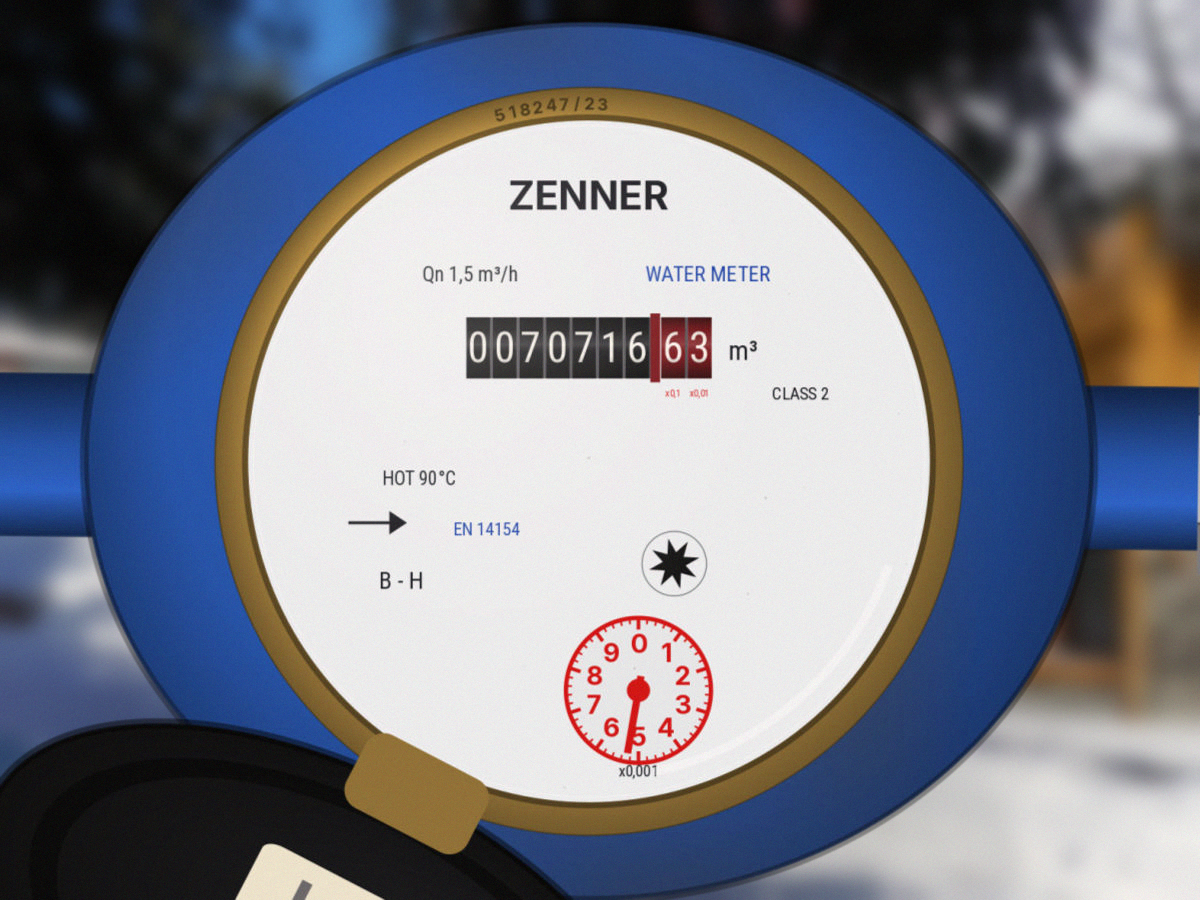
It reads 70716.635
